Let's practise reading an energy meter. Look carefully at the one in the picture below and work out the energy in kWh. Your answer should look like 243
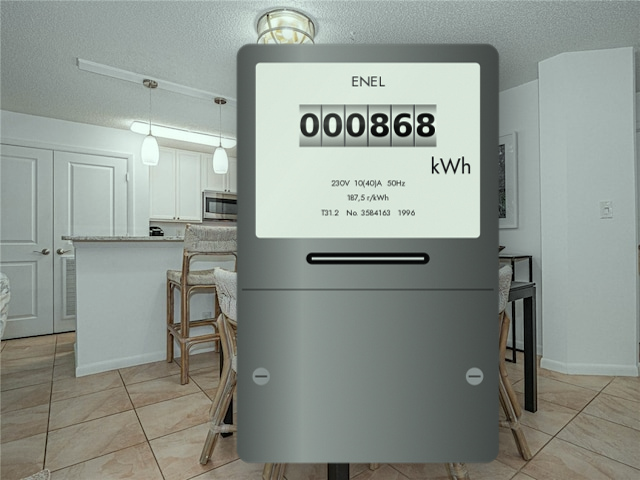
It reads 868
